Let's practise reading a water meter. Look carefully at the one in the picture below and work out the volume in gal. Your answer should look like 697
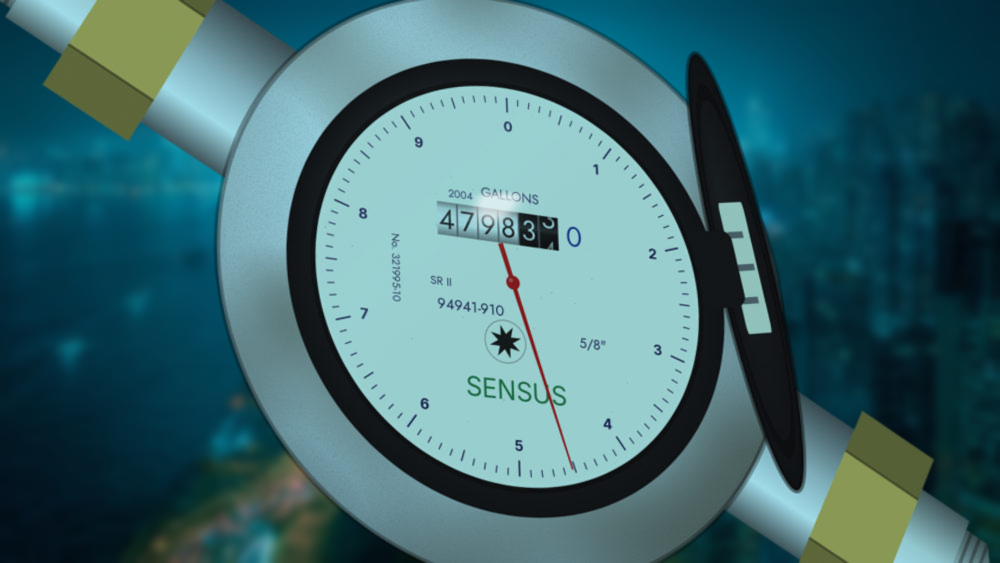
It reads 4798334.5
